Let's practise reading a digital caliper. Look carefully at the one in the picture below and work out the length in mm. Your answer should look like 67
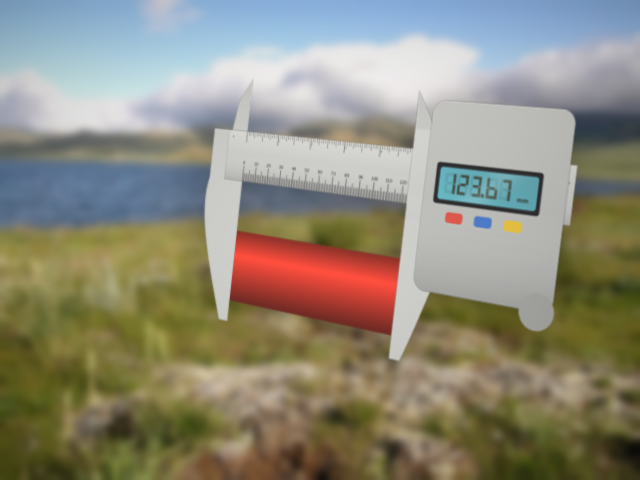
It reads 123.67
